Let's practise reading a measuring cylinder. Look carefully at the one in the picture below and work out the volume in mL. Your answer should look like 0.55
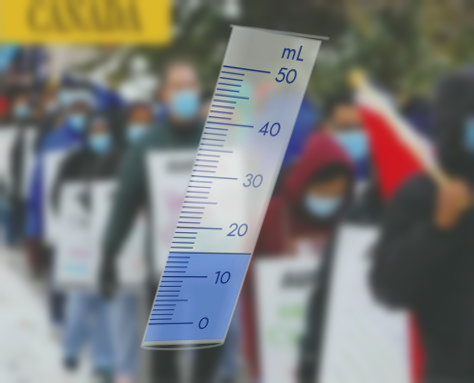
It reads 15
